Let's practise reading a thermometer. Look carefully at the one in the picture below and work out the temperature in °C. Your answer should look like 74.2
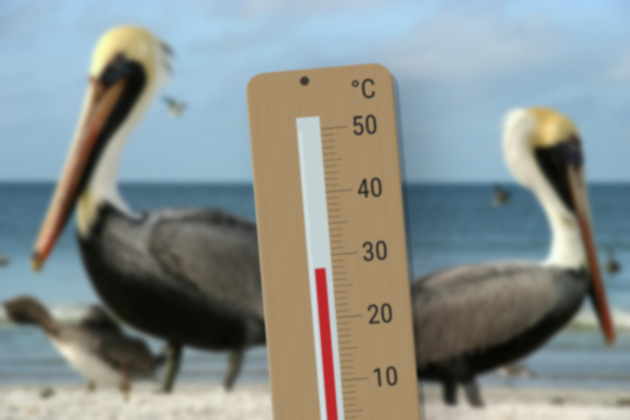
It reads 28
